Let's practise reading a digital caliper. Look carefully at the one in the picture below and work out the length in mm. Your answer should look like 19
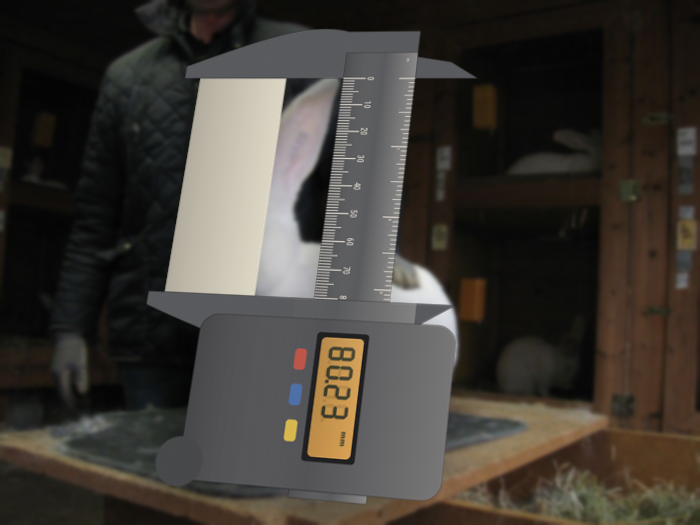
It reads 80.23
